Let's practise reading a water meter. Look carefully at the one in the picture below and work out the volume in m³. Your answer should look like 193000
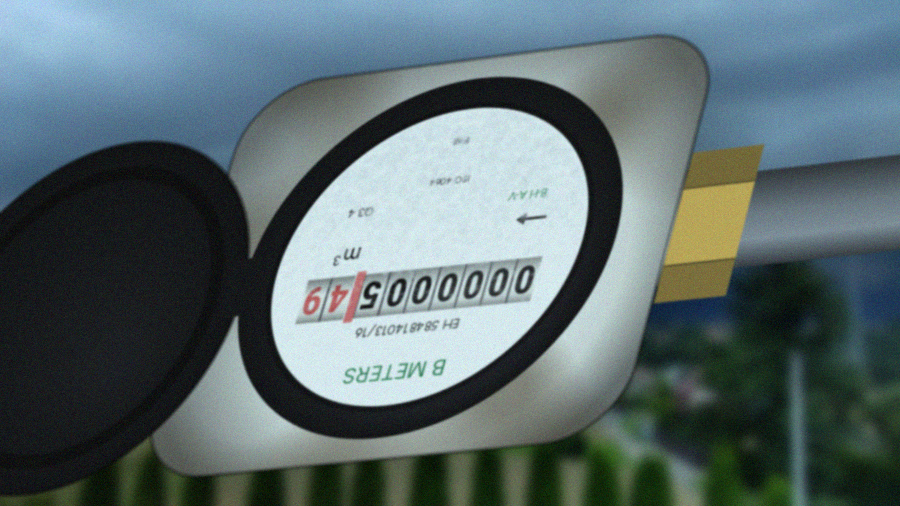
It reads 5.49
